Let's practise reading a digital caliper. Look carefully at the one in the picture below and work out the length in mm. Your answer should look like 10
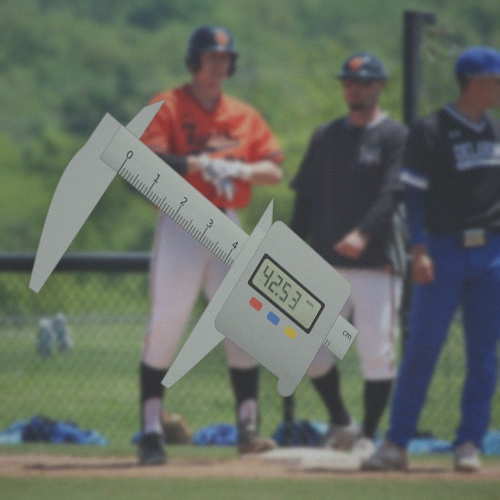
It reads 42.53
